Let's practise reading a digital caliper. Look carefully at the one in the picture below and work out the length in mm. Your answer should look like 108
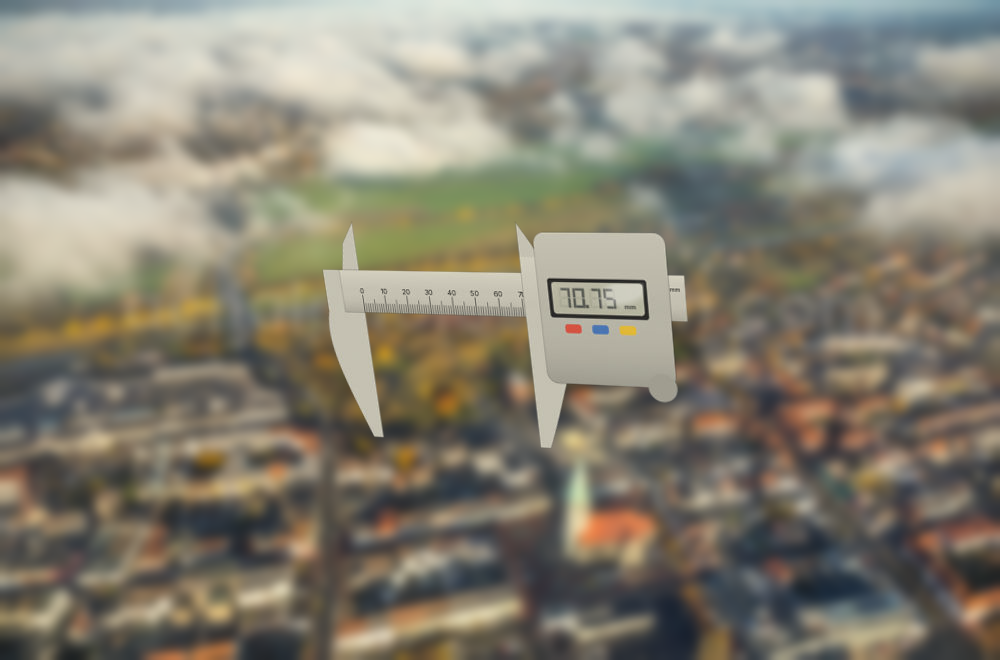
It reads 70.75
